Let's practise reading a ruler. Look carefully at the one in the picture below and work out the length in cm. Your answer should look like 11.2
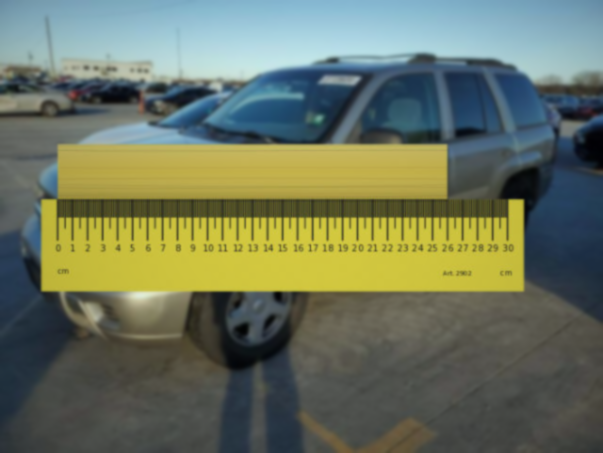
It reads 26
